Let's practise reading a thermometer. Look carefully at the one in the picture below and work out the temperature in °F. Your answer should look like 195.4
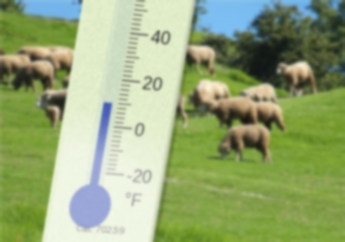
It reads 10
